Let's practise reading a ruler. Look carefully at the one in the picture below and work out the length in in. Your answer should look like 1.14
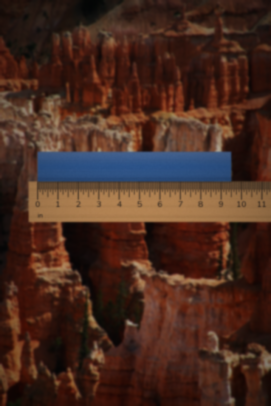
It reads 9.5
